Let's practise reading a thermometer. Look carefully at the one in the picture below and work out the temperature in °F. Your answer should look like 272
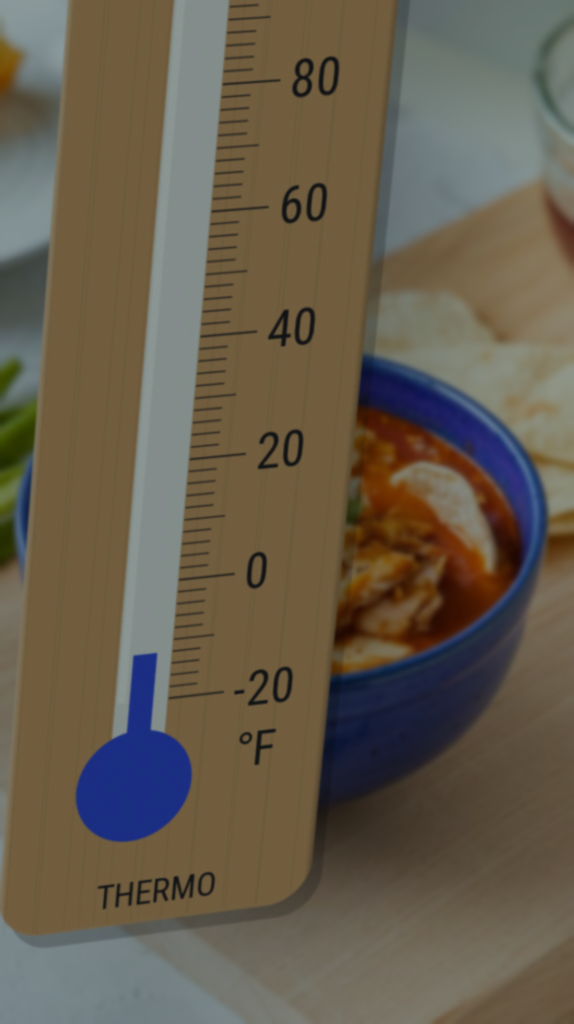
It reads -12
